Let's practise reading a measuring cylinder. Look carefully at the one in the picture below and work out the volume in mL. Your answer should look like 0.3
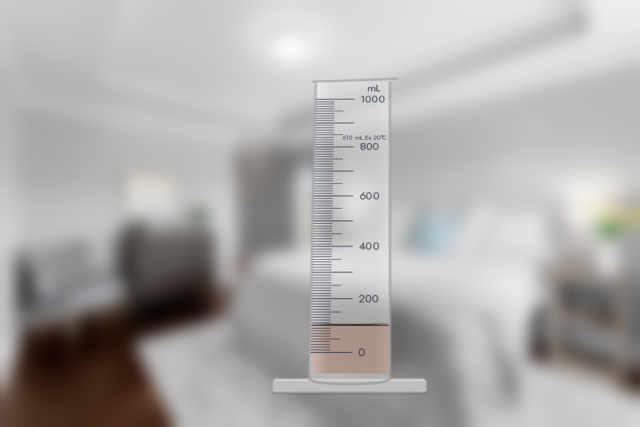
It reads 100
